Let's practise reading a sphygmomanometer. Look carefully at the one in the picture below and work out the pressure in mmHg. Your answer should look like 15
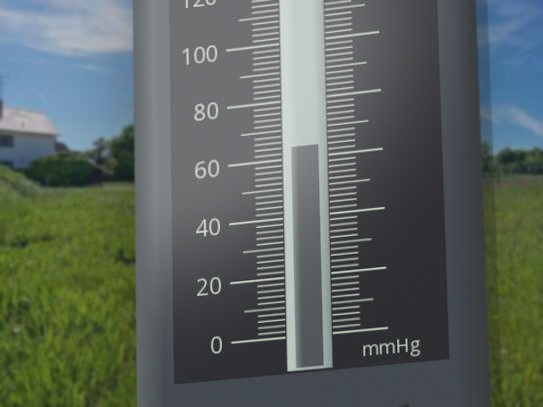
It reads 64
